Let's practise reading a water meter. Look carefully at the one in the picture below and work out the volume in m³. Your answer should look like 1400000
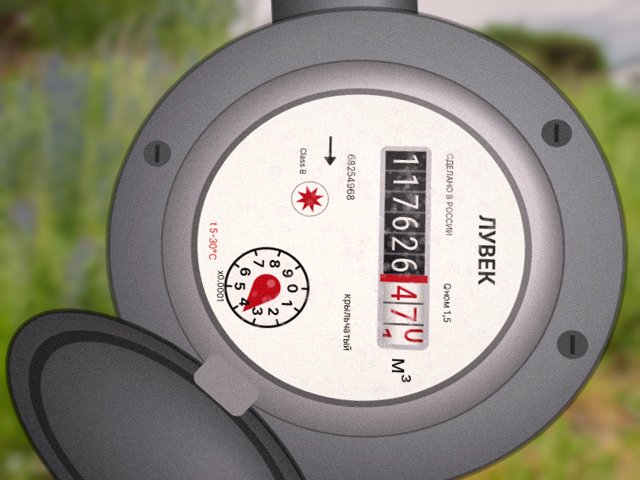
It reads 117626.4703
